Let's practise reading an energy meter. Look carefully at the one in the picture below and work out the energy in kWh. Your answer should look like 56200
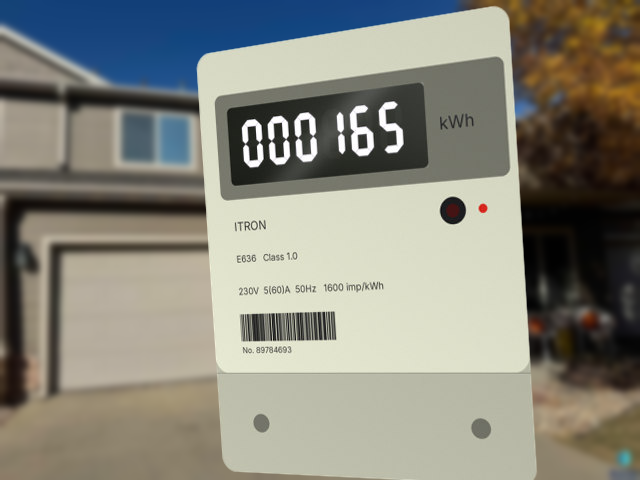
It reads 165
